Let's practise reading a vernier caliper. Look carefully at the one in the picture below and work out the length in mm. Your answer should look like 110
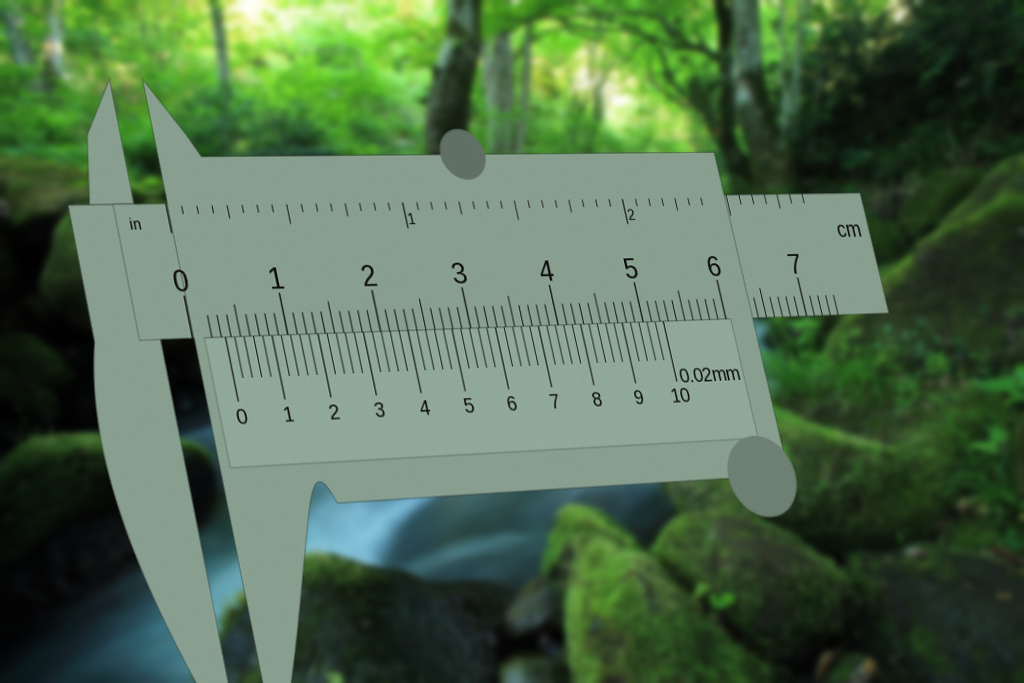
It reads 3.4
